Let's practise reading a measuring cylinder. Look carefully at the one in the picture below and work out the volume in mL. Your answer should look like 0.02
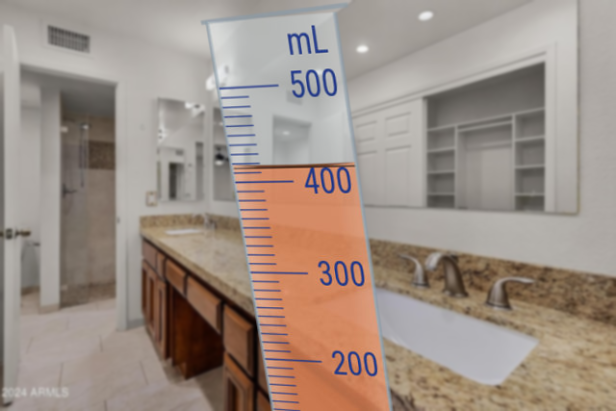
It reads 415
